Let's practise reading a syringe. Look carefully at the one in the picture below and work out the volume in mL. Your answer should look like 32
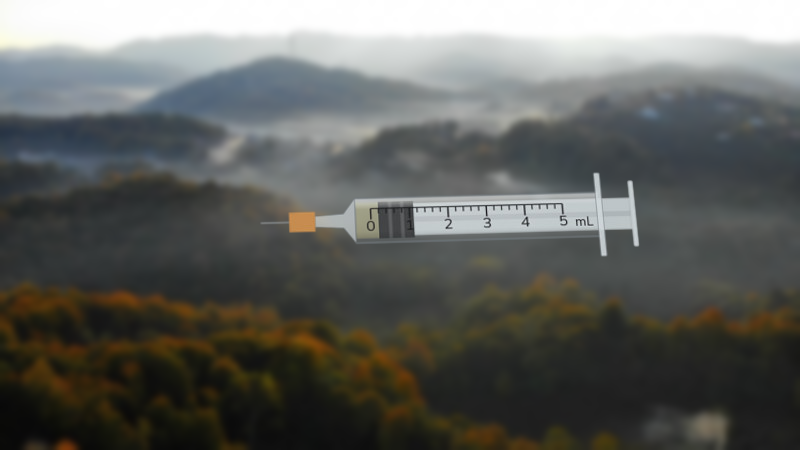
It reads 0.2
